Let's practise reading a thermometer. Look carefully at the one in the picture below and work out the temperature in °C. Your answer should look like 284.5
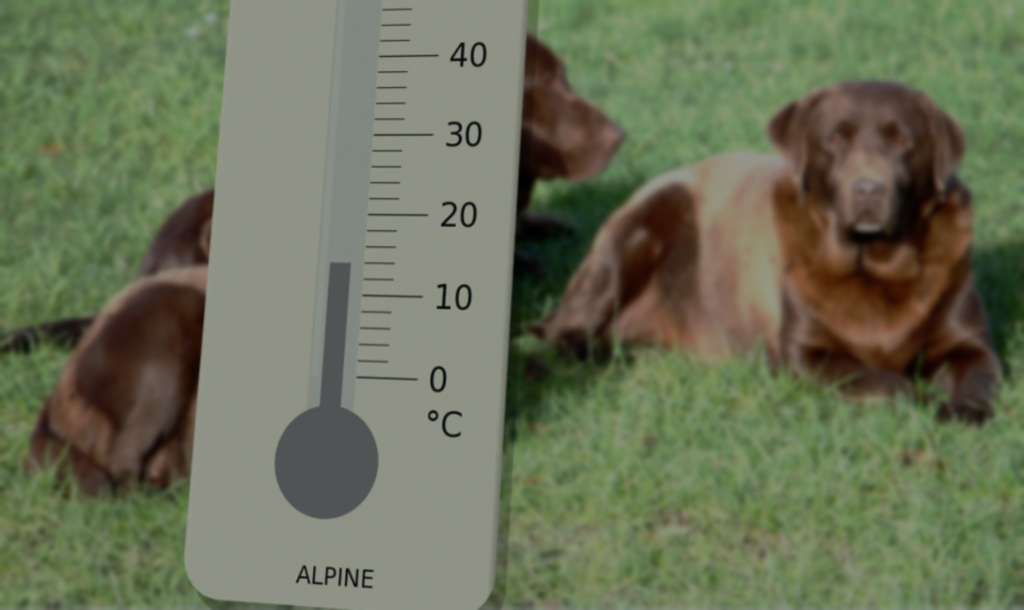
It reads 14
